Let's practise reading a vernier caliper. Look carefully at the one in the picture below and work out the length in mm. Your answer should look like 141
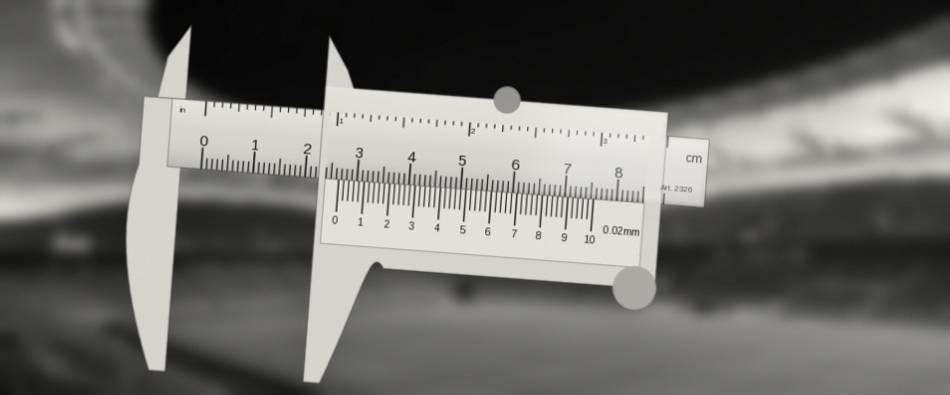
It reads 26.5
